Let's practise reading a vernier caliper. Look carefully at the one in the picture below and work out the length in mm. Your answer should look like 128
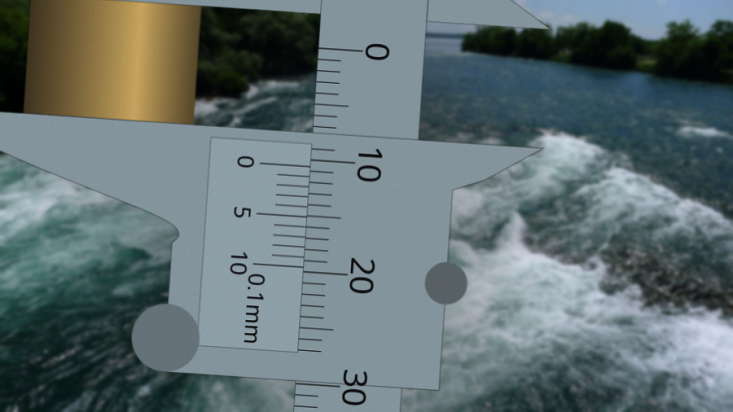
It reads 10.6
